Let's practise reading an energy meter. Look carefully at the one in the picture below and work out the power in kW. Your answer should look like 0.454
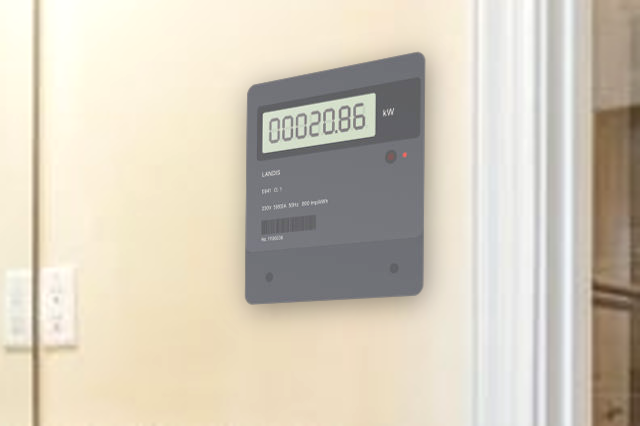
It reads 20.86
